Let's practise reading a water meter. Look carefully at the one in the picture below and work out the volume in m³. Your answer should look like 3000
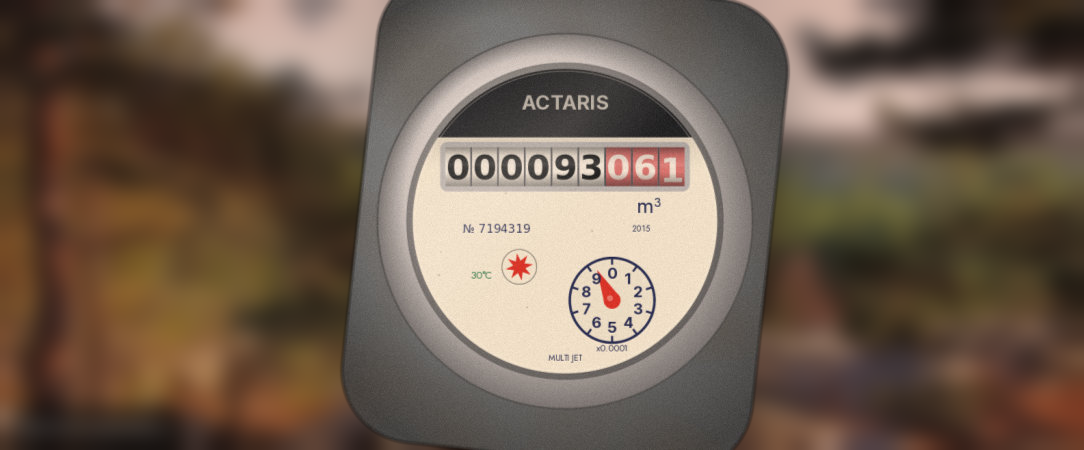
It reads 93.0609
